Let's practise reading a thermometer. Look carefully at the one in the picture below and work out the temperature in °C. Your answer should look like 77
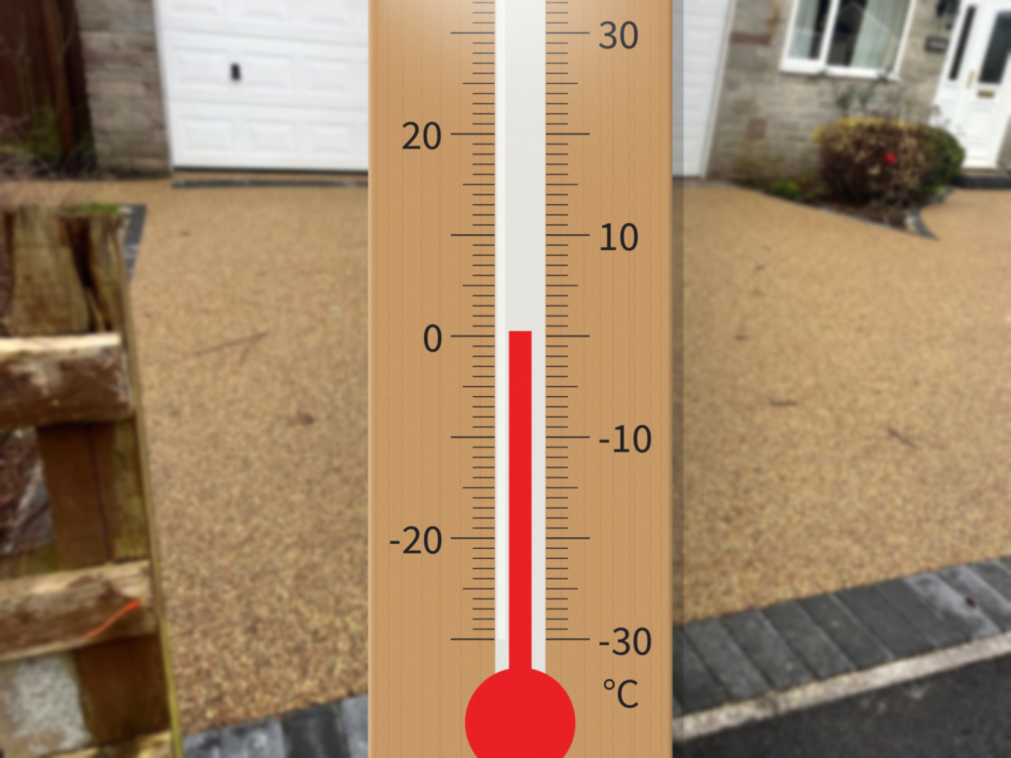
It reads 0.5
